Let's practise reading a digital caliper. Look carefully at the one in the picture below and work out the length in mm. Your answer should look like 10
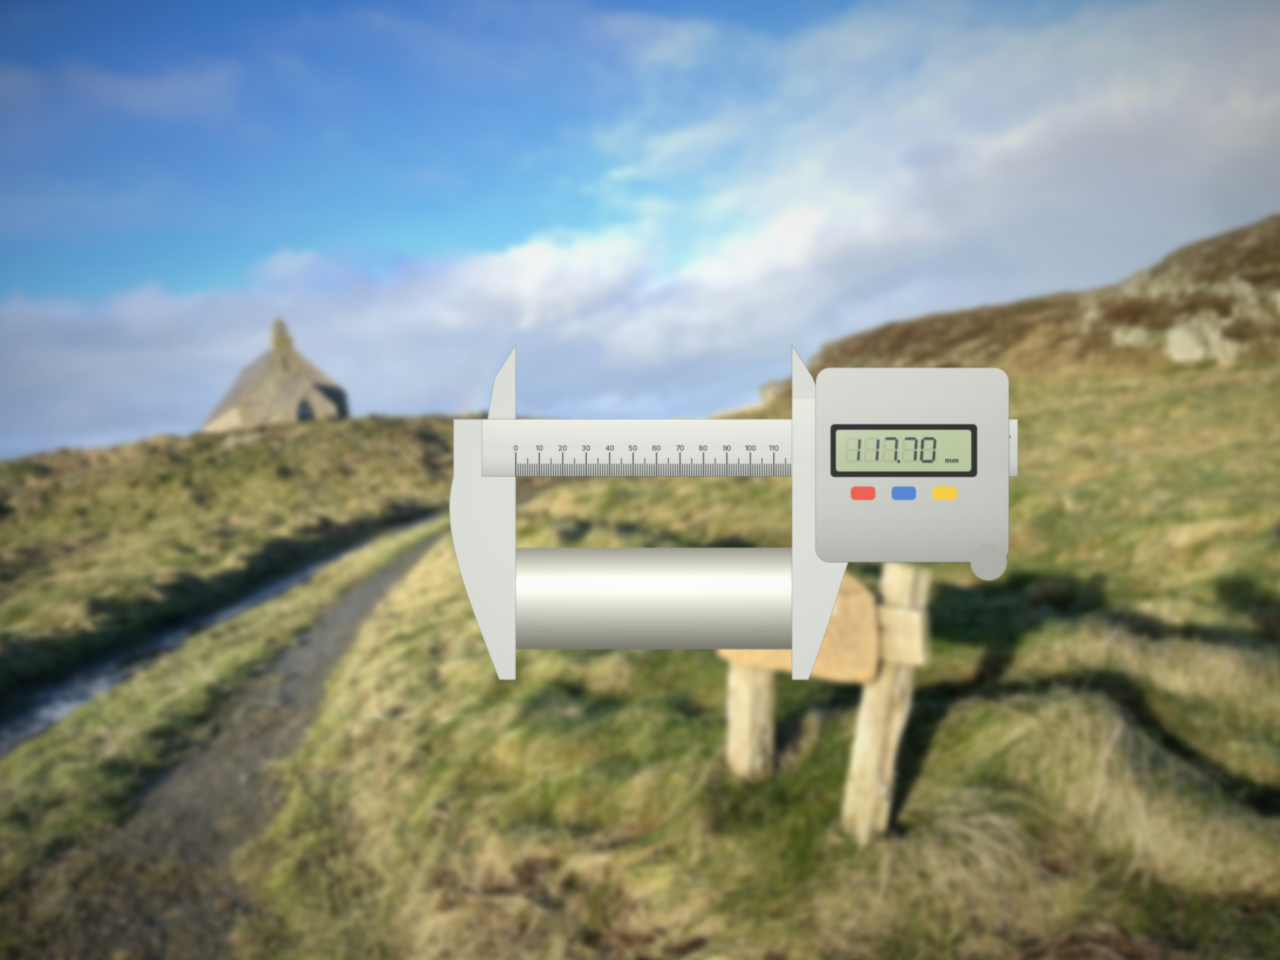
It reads 117.70
